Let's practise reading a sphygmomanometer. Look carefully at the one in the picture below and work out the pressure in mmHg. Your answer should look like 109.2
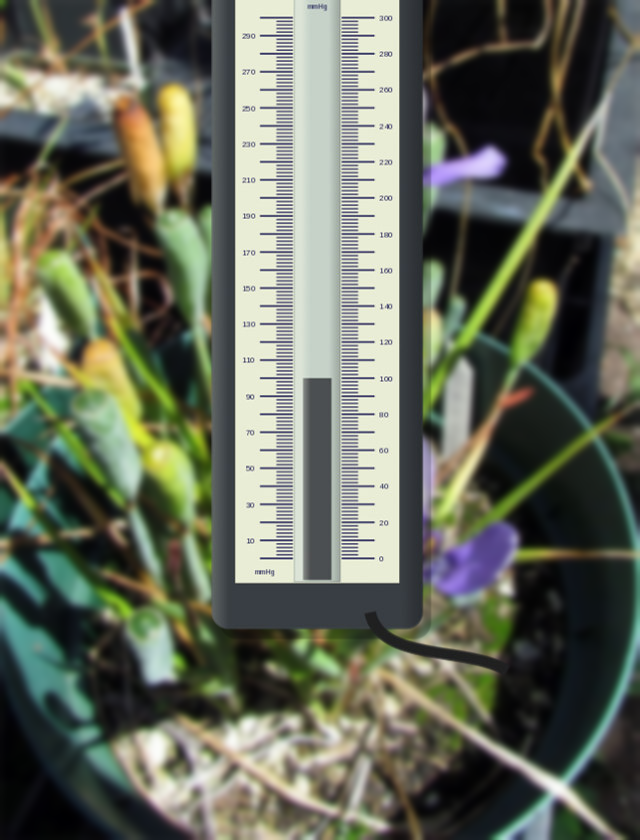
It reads 100
